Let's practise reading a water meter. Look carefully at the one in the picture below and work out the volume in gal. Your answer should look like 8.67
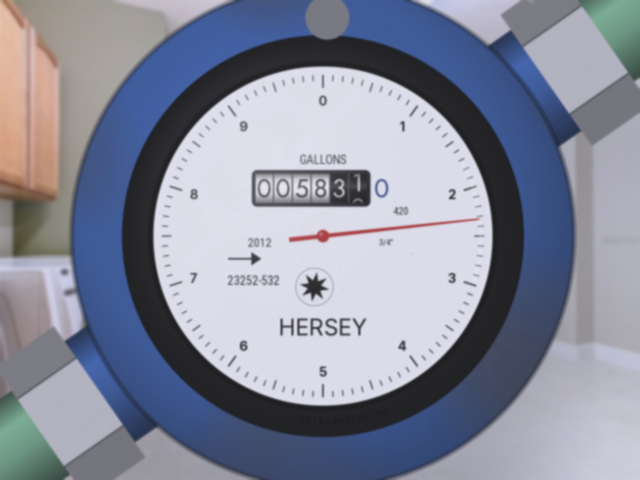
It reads 58312.3
